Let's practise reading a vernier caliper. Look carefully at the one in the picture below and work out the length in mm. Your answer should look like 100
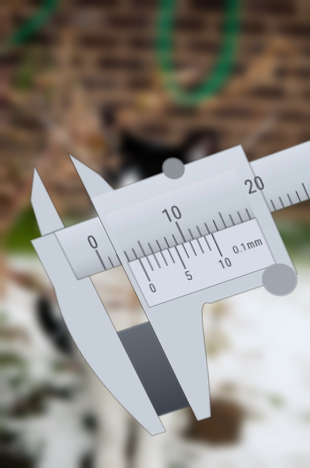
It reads 4.2
